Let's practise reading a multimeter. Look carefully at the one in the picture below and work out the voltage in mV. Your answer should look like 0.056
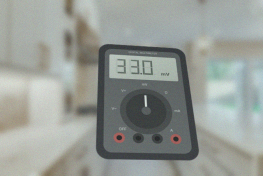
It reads 33.0
